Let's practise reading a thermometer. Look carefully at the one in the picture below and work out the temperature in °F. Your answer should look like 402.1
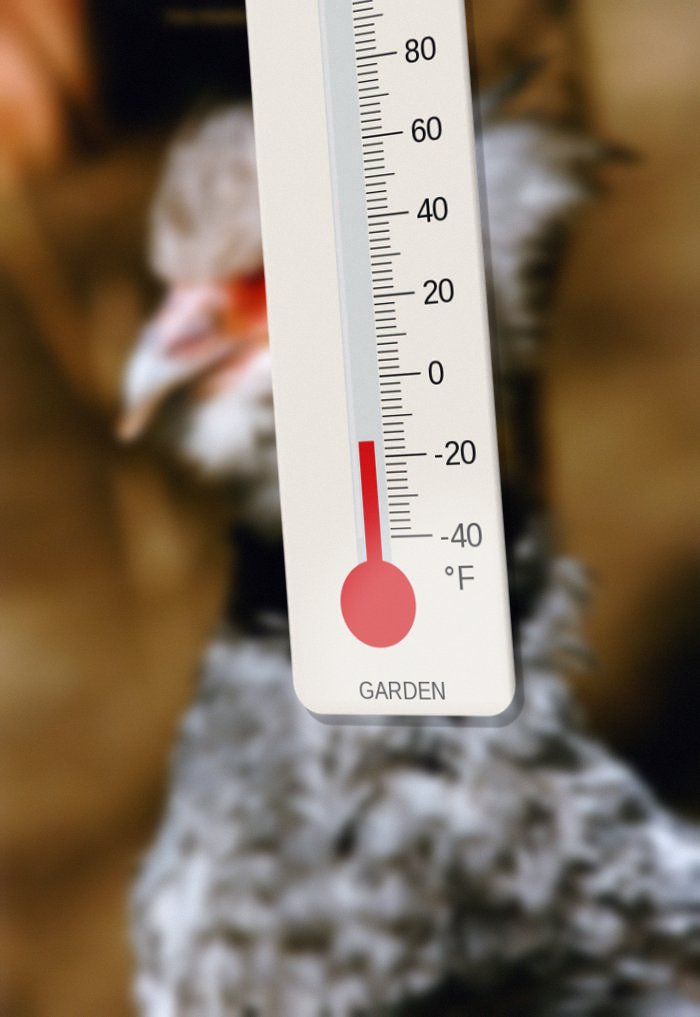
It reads -16
